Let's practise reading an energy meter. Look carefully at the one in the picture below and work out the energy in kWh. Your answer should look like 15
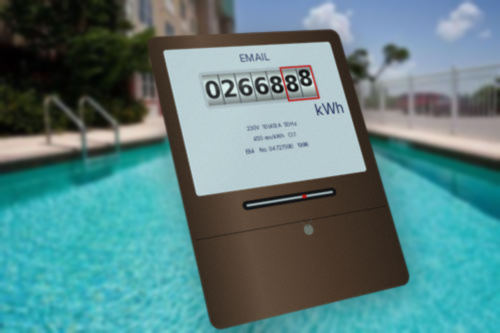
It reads 2668.88
